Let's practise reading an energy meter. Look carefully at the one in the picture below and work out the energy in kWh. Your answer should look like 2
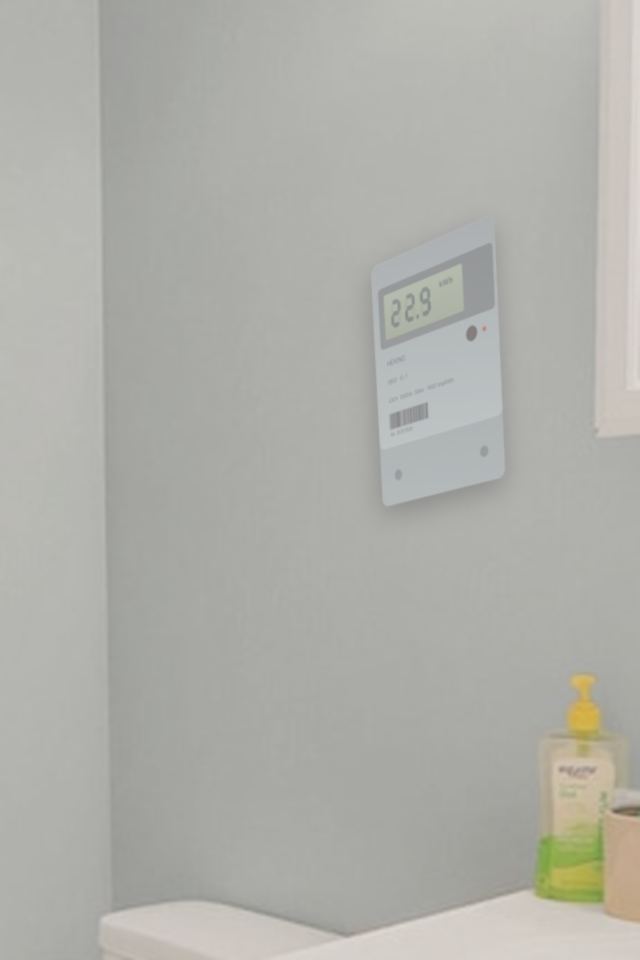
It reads 22.9
